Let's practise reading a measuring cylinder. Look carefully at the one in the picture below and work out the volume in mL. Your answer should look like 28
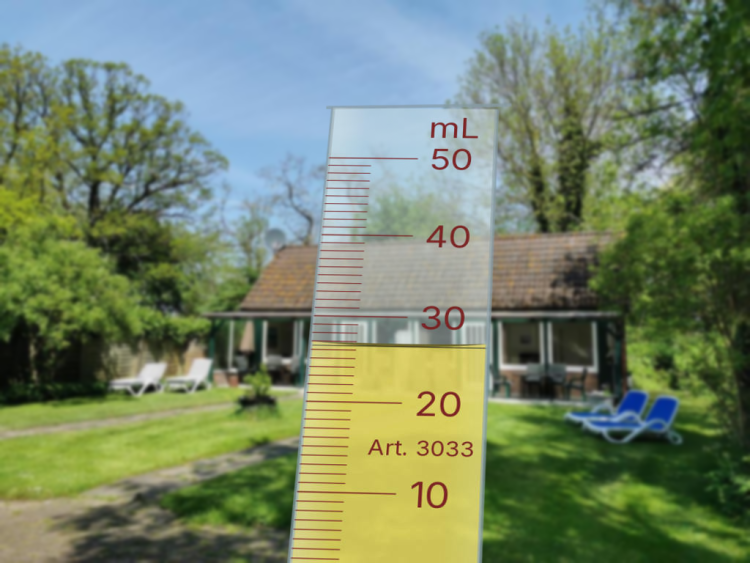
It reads 26.5
